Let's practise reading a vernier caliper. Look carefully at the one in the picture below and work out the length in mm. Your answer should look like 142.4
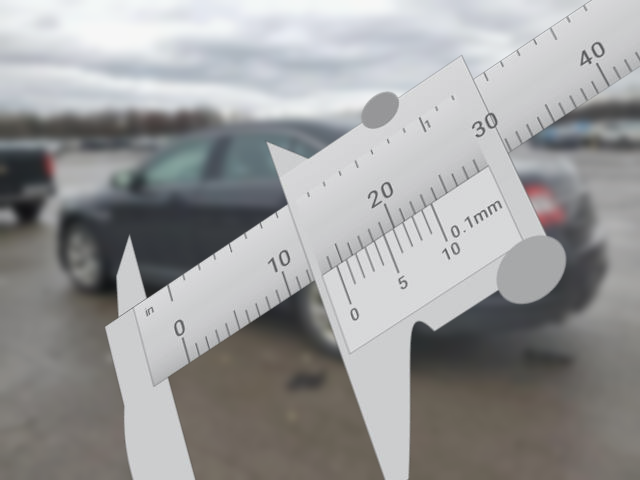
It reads 14.5
